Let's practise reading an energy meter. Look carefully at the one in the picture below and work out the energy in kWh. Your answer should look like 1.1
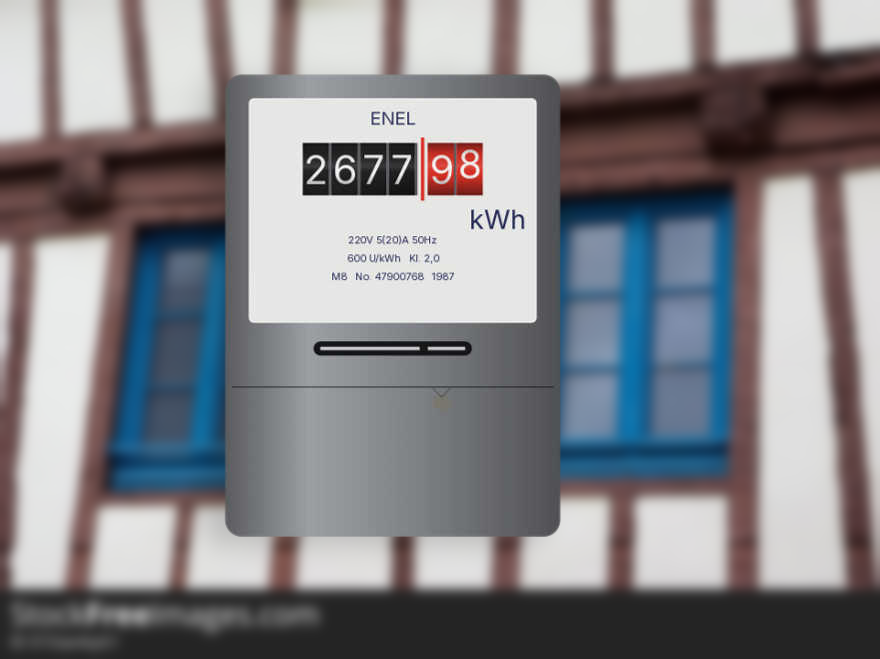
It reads 2677.98
